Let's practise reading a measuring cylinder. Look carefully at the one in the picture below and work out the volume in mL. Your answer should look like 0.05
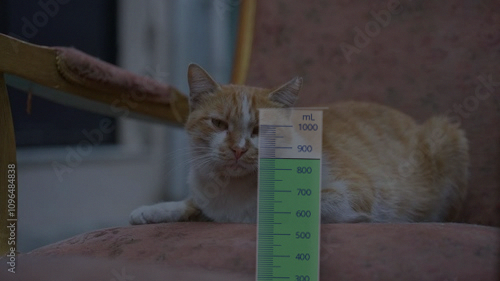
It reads 850
